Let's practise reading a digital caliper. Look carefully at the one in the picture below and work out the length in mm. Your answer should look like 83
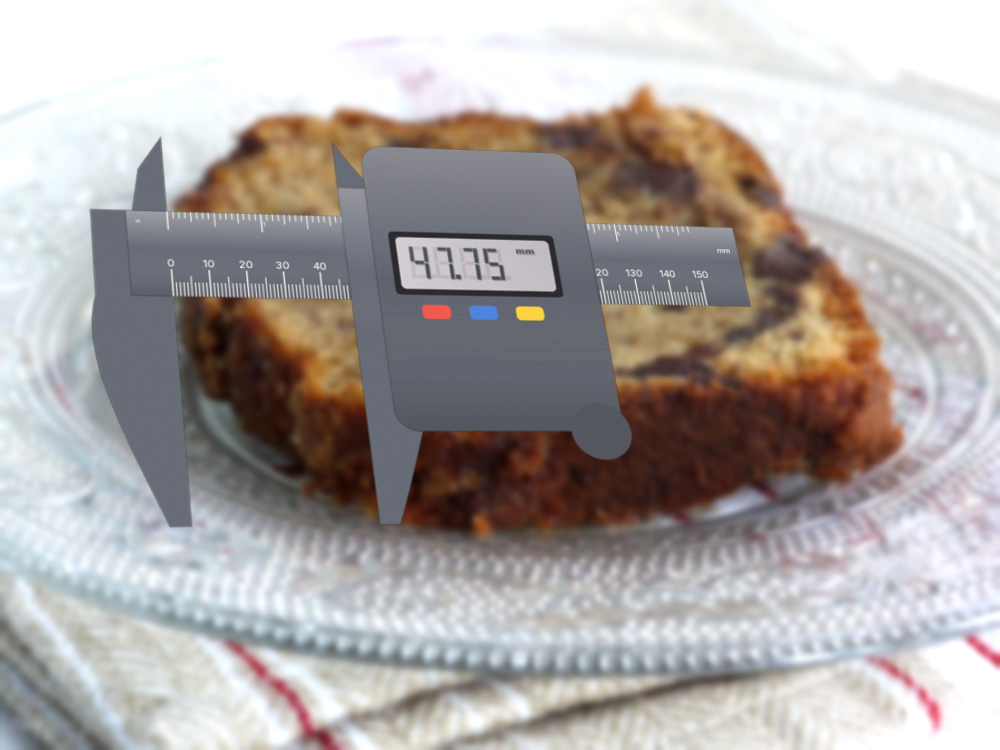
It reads 47.75
